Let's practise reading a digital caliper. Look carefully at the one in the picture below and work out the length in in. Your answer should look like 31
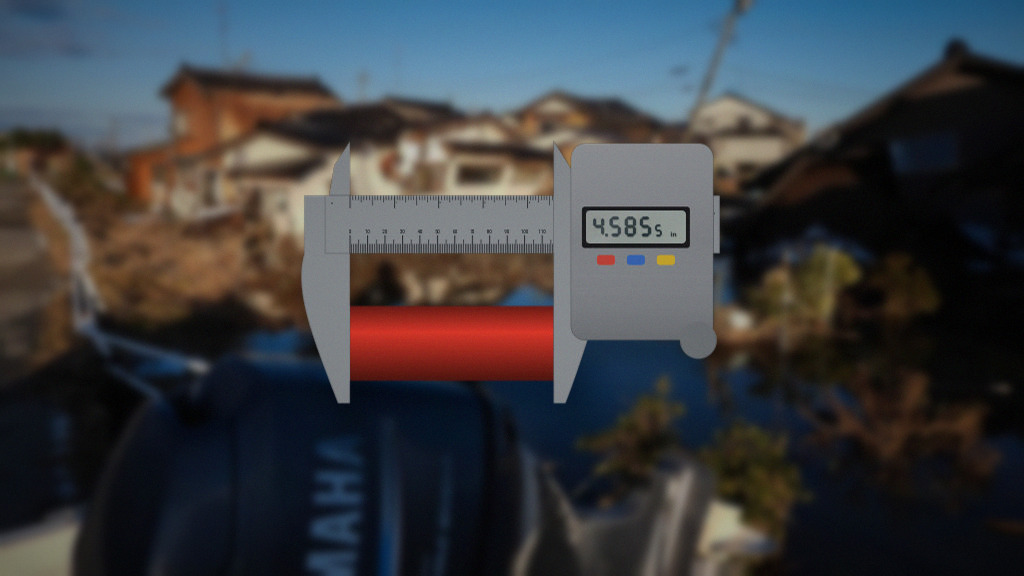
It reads 4.5855
